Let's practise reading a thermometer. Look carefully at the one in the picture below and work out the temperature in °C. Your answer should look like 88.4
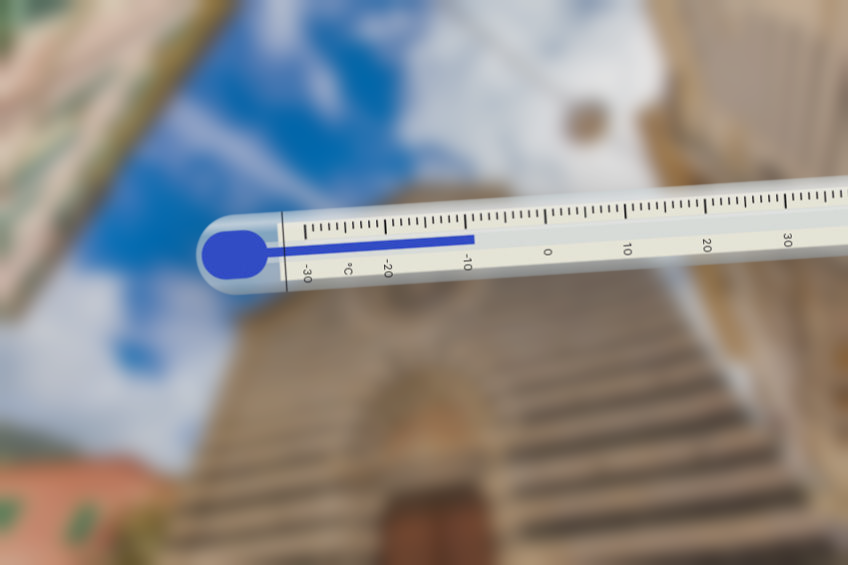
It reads -9
